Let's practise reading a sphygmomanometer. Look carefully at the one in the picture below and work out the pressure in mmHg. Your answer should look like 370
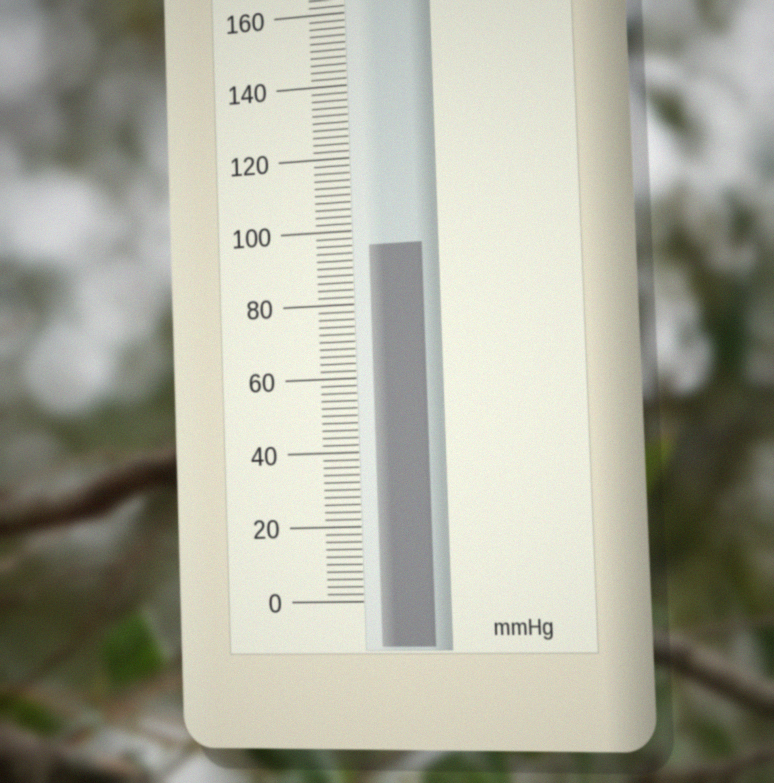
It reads 96
